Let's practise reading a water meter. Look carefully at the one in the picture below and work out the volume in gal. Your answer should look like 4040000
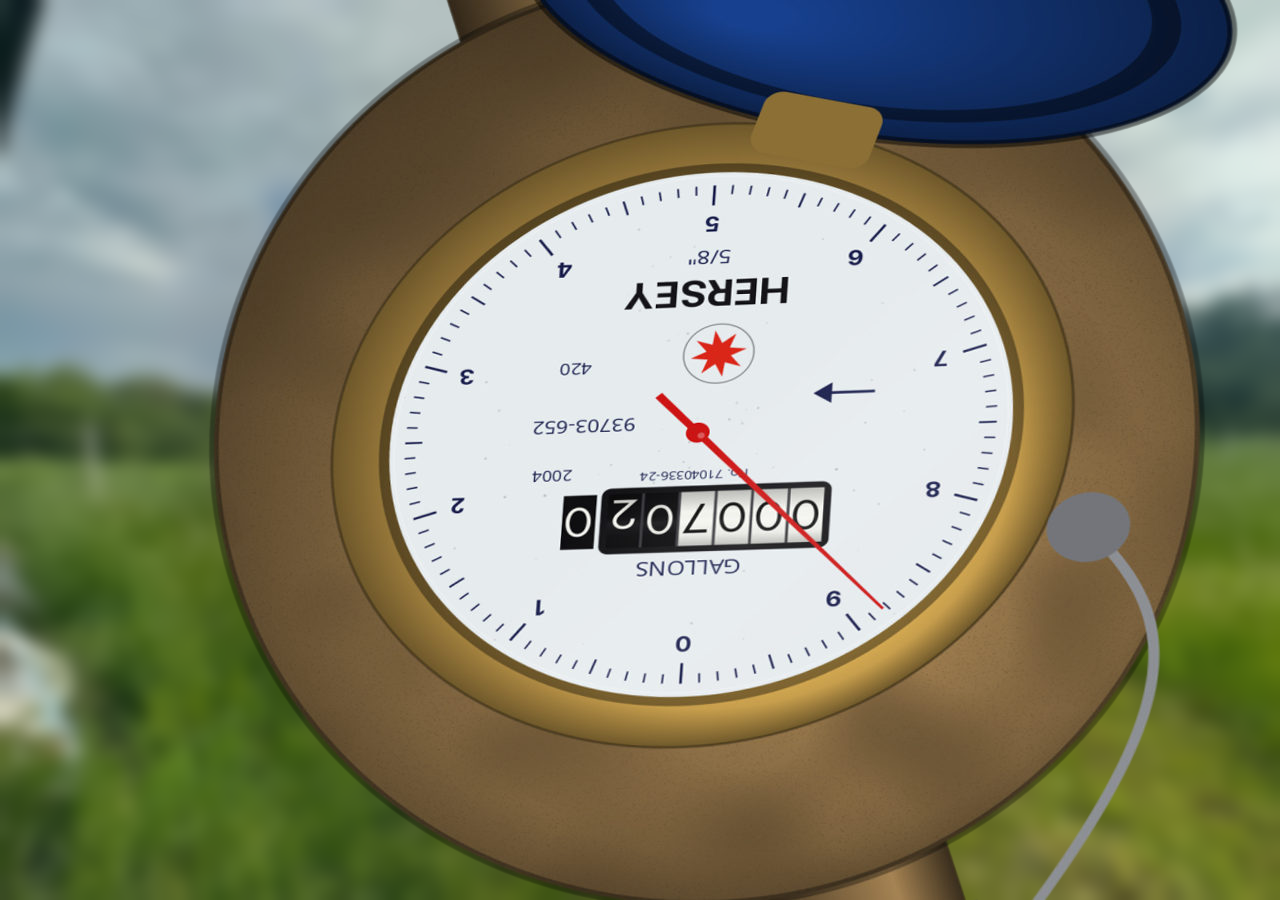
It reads 7018.8
